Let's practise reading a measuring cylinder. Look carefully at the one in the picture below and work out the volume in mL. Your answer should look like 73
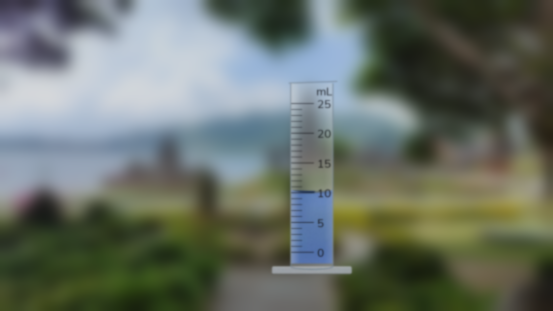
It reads 10
